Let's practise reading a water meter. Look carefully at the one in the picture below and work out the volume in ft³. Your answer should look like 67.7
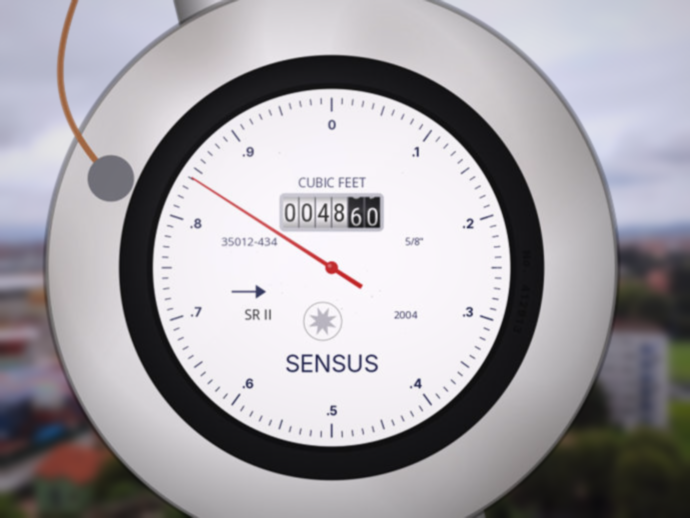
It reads 4859.84
